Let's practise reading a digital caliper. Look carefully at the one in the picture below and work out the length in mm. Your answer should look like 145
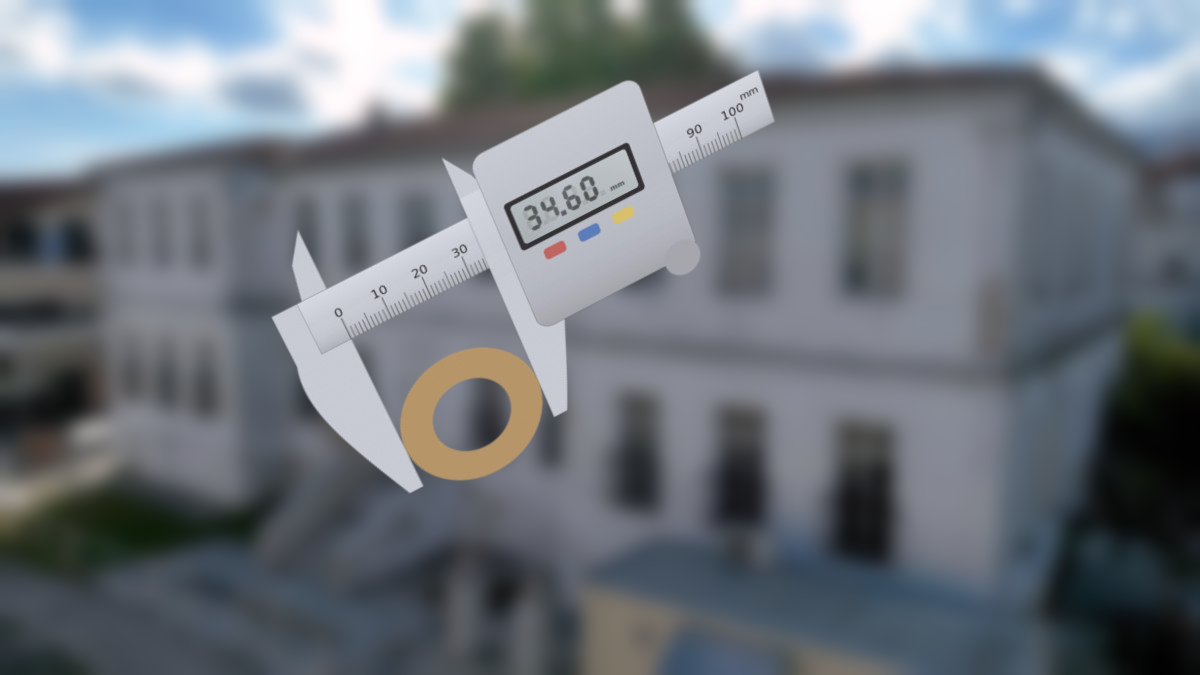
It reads 34.60
